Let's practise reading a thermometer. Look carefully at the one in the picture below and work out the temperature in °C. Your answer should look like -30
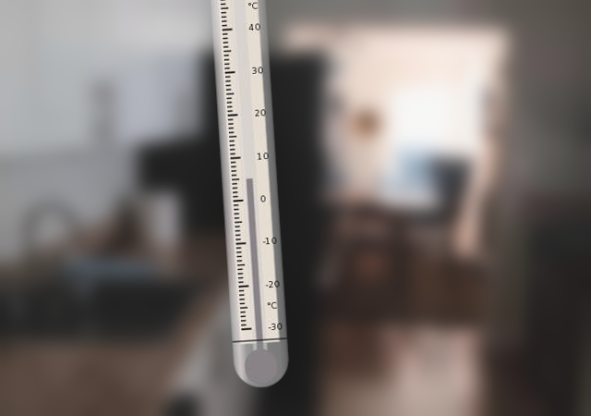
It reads 5
